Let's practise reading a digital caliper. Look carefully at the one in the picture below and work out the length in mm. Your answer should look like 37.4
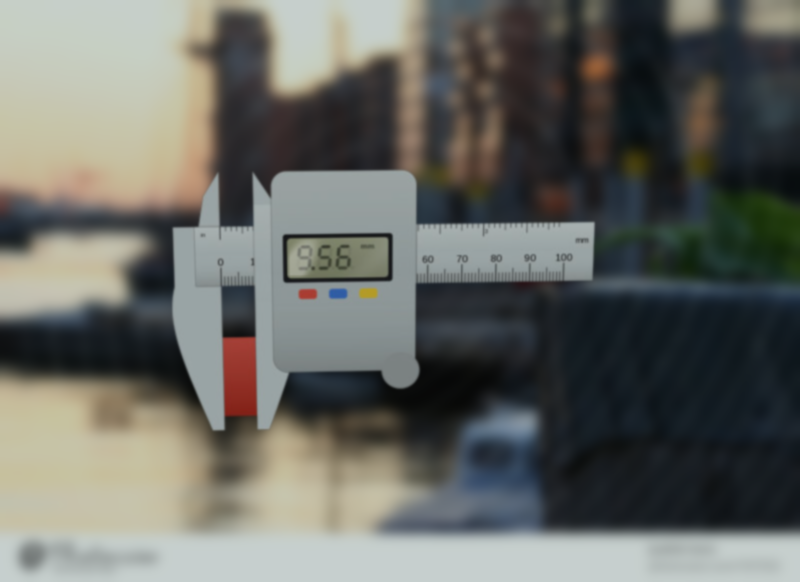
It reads 9.56
